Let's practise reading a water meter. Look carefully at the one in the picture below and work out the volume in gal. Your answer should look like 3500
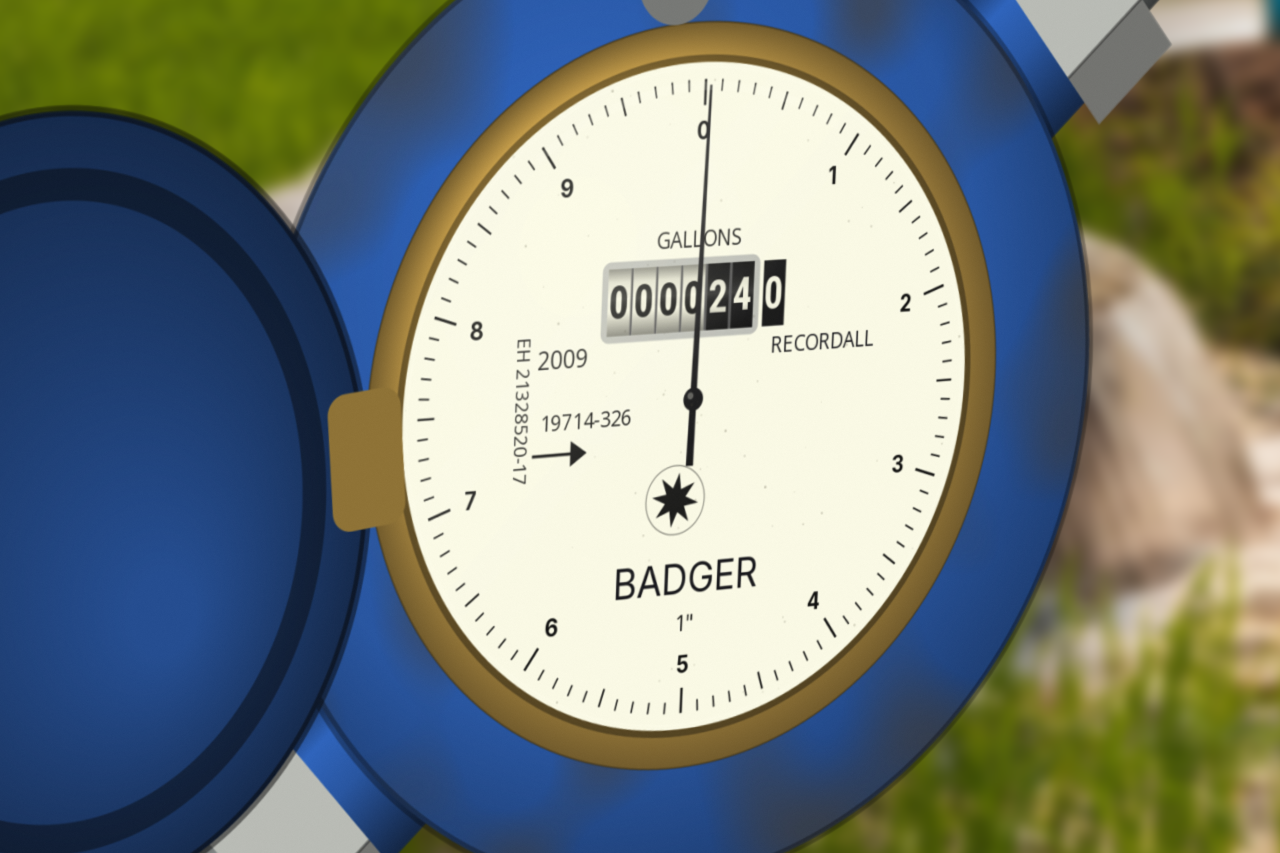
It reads 240.0
